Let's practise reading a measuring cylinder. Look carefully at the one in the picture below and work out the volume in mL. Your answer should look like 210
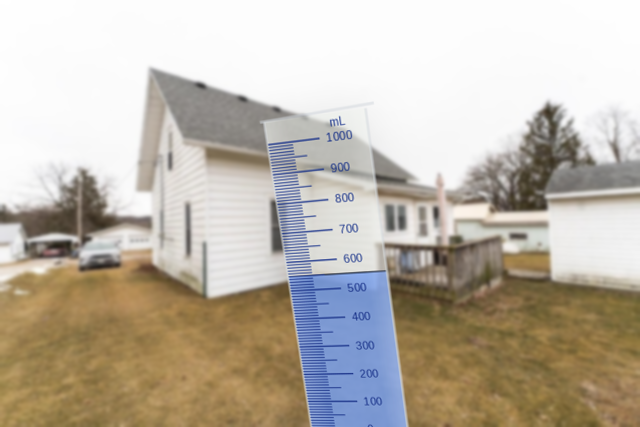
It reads 550
